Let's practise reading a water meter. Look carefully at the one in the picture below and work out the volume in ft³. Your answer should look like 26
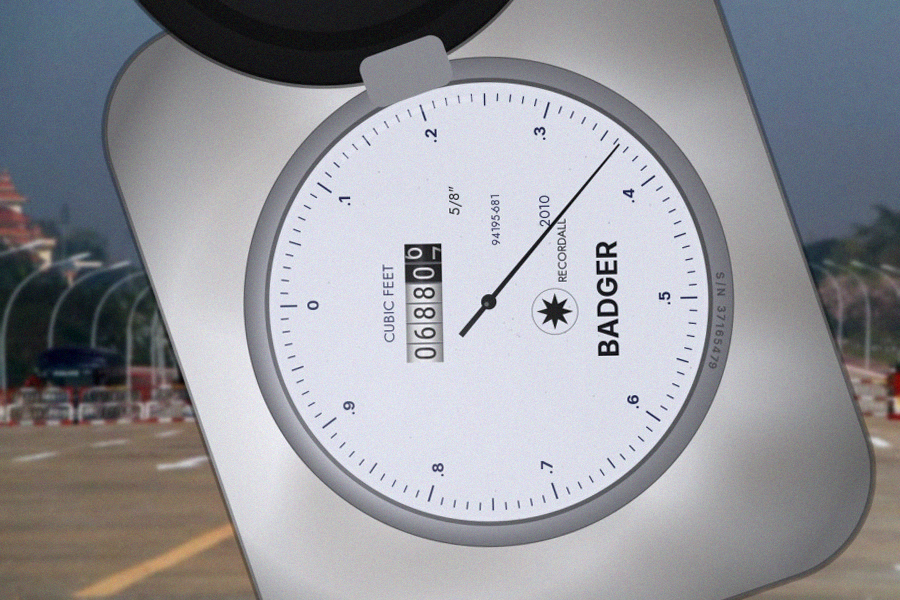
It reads 68806.36
